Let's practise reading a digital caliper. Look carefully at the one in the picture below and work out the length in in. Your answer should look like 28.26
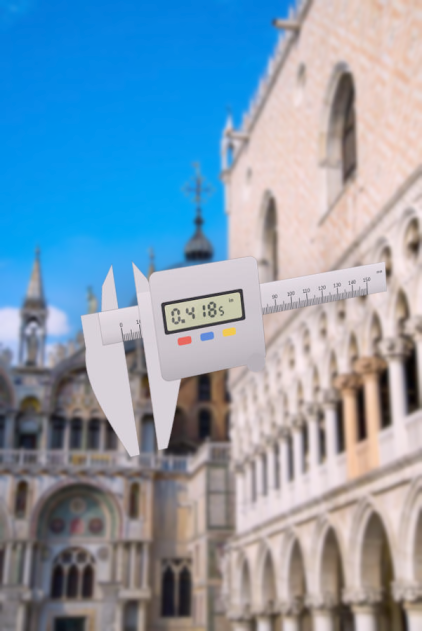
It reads 0.4185
